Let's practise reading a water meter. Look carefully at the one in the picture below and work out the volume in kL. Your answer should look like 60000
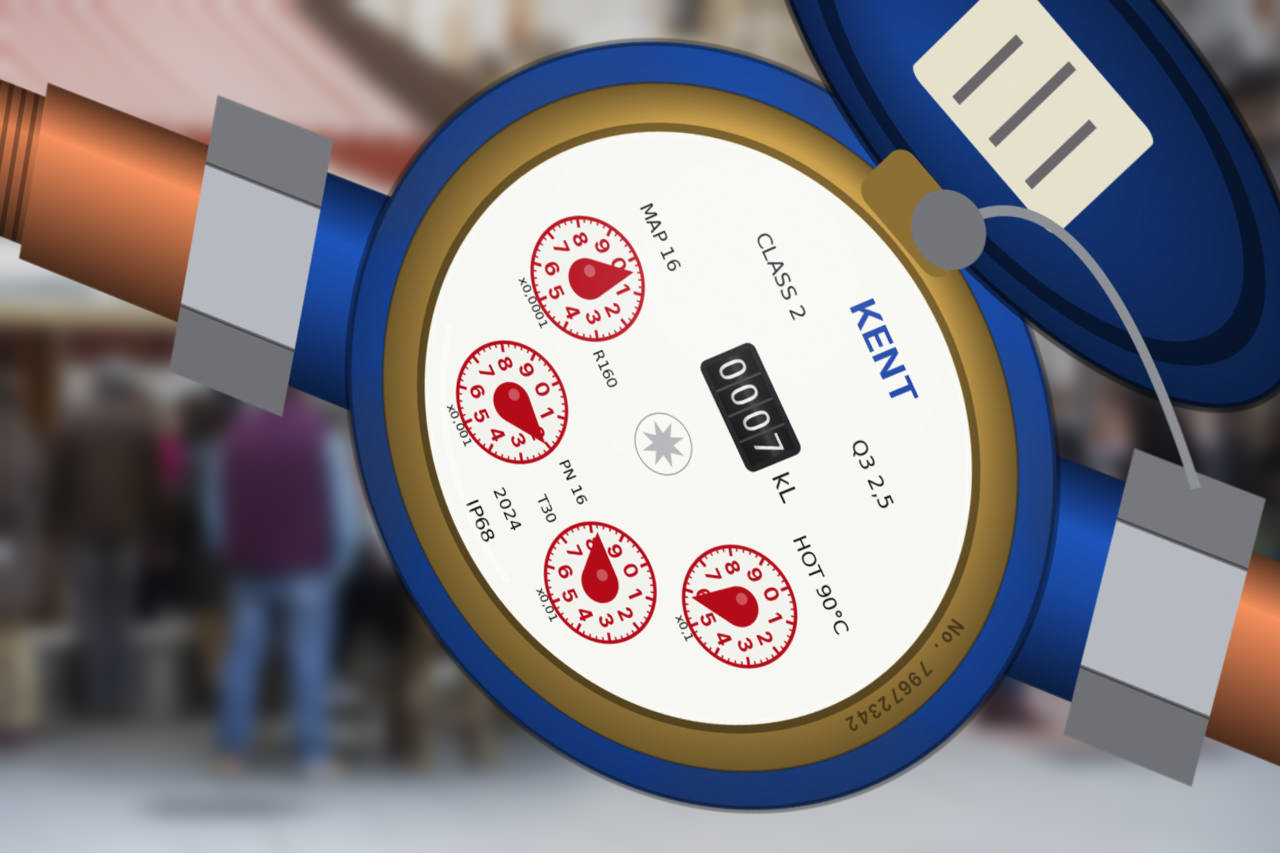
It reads 7.5820
